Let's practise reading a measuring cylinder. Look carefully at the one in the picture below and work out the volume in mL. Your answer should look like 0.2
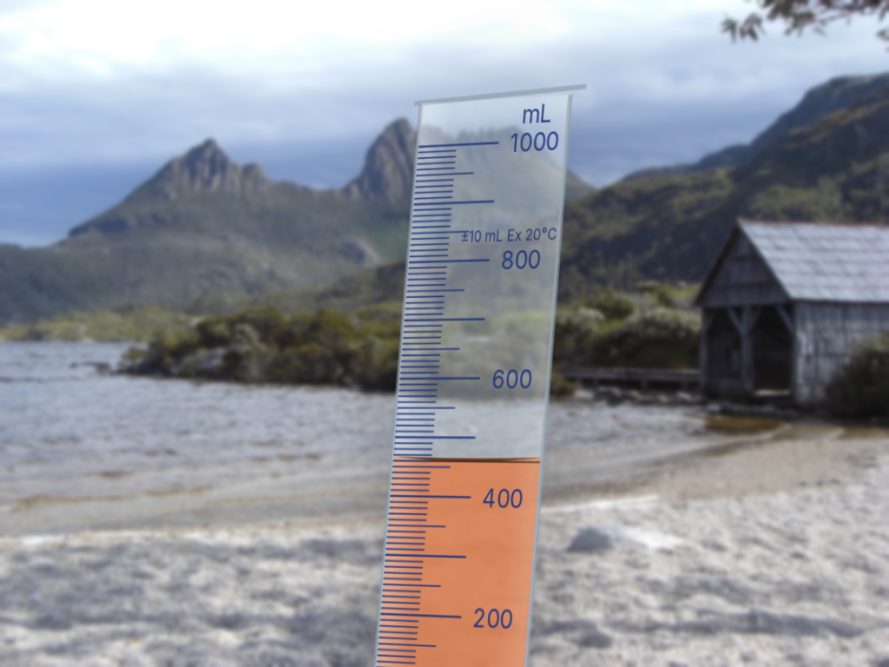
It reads 460
